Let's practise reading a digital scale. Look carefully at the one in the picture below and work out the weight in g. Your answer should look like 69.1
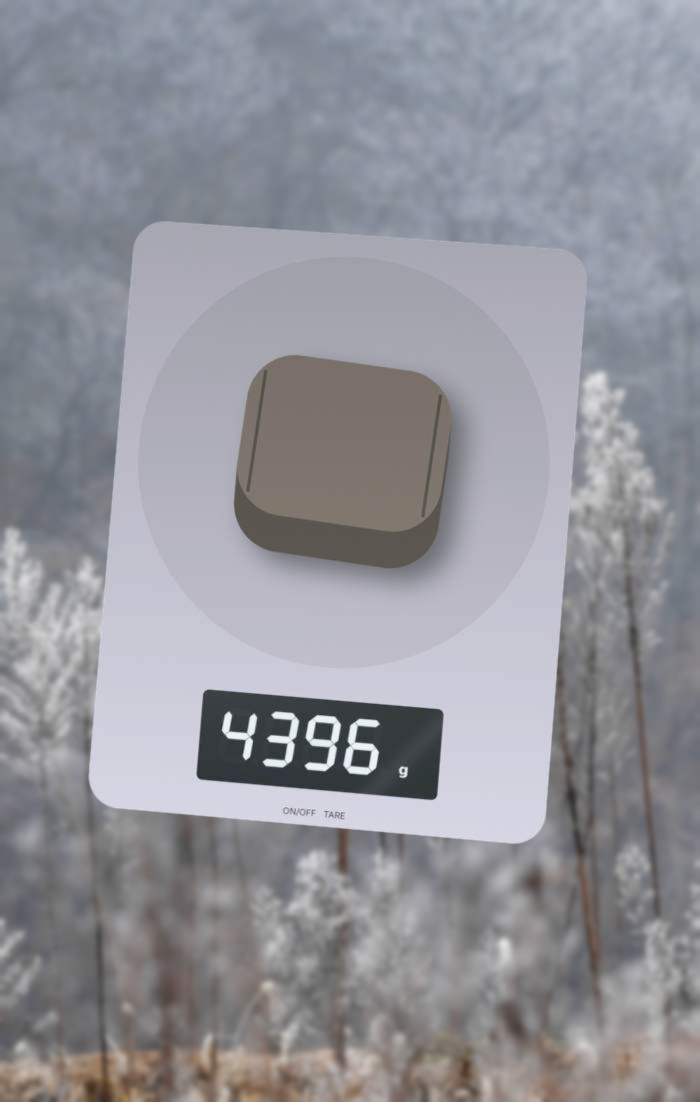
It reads 4396
